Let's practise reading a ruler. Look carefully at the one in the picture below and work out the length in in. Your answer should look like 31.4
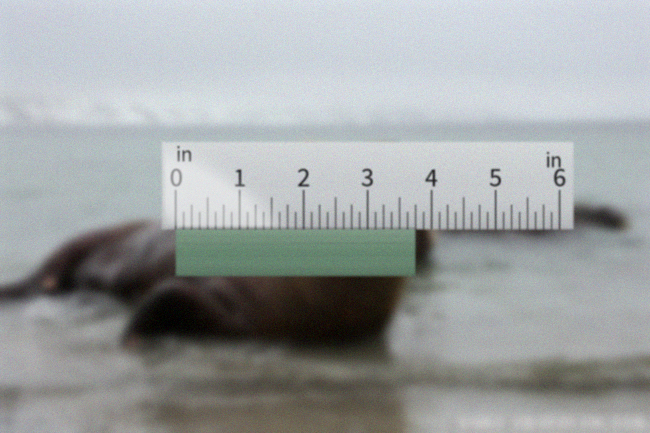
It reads 3.75
